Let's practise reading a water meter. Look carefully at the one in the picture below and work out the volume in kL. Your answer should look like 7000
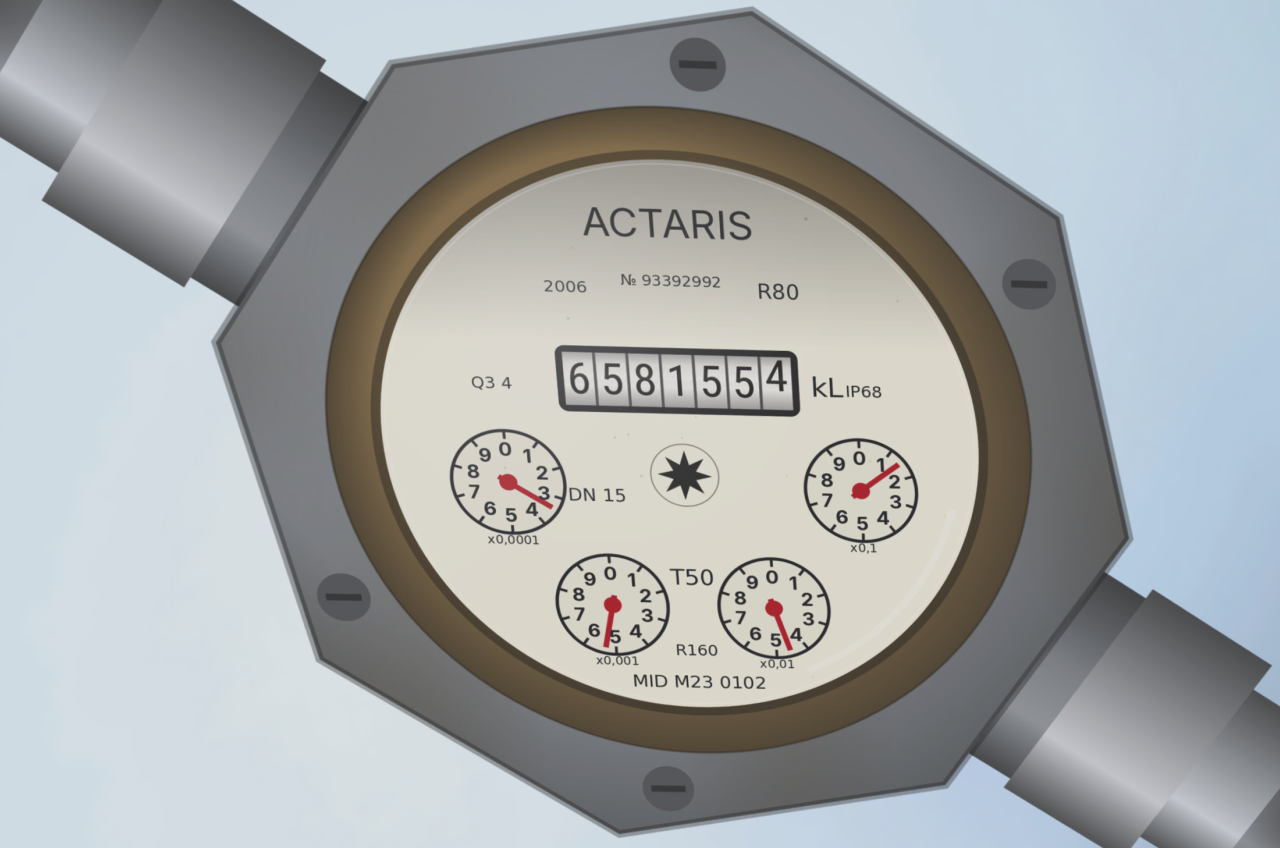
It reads 6581554.1453
